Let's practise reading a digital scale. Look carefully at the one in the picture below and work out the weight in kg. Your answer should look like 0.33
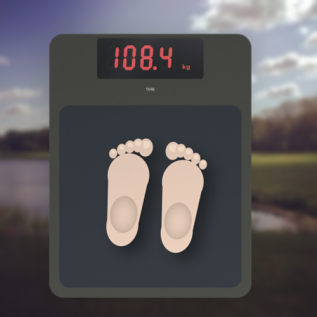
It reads 108.4
